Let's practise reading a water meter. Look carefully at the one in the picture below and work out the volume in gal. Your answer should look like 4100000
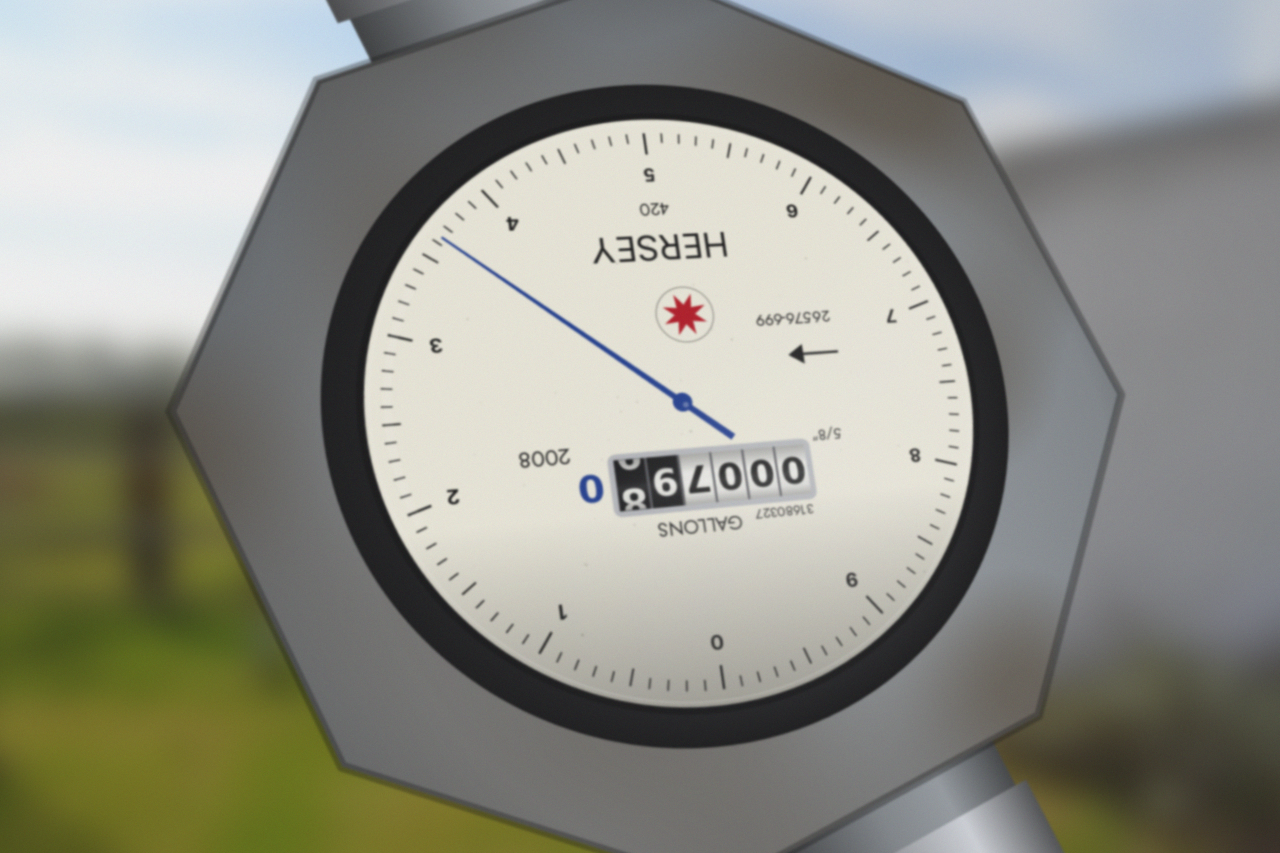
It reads 7983.6
